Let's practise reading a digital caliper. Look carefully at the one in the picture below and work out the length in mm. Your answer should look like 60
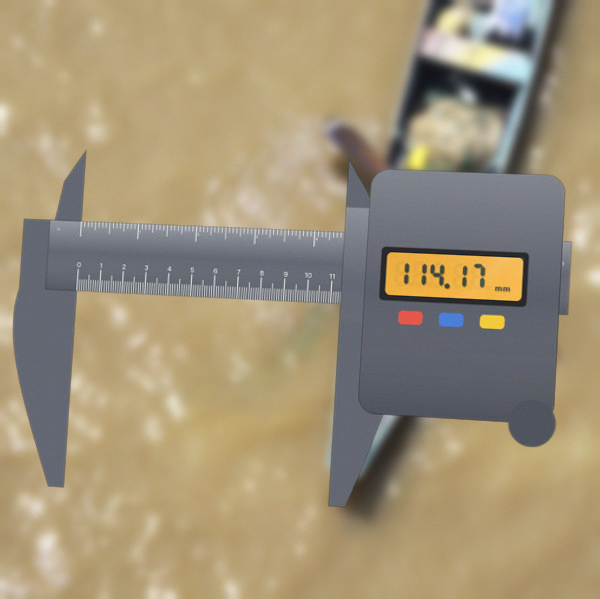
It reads 114.17
